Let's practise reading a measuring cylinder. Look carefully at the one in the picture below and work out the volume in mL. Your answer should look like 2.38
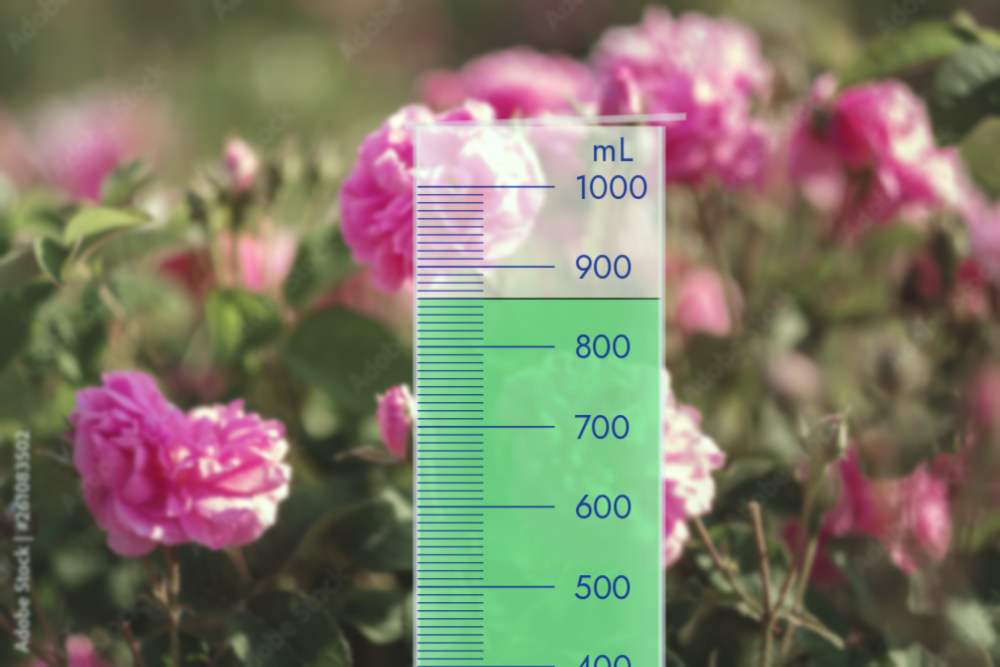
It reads 860
